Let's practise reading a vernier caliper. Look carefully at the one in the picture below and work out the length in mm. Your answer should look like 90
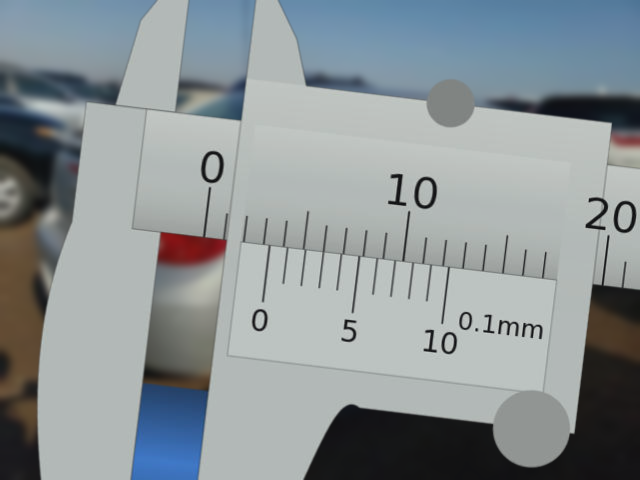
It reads 3.3
